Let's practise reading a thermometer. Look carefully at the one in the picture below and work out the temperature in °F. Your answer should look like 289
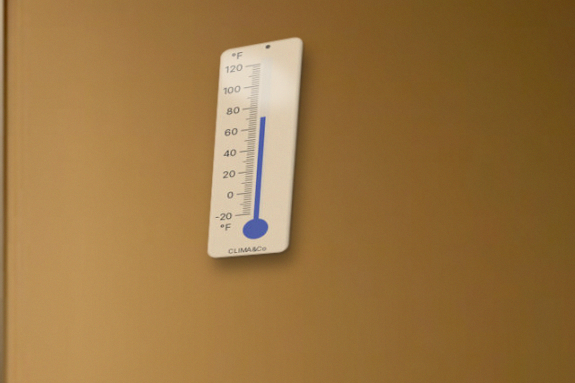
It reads 70
